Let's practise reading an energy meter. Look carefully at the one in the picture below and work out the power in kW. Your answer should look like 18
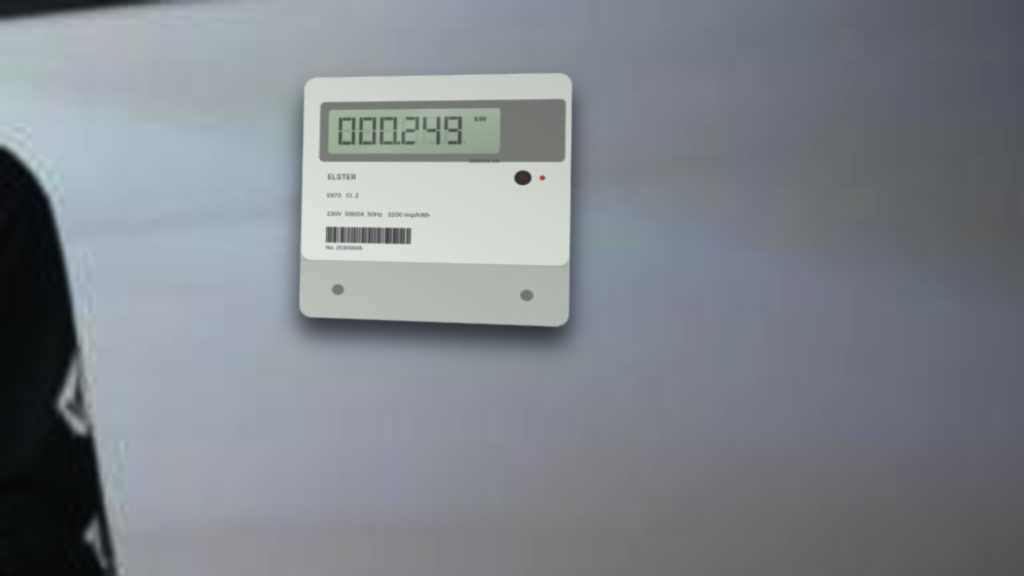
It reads 0.249
